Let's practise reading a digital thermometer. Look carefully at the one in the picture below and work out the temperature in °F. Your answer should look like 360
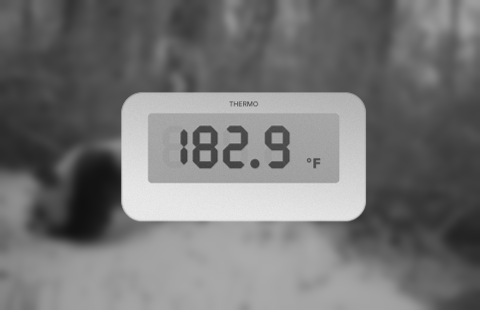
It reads 182.9
